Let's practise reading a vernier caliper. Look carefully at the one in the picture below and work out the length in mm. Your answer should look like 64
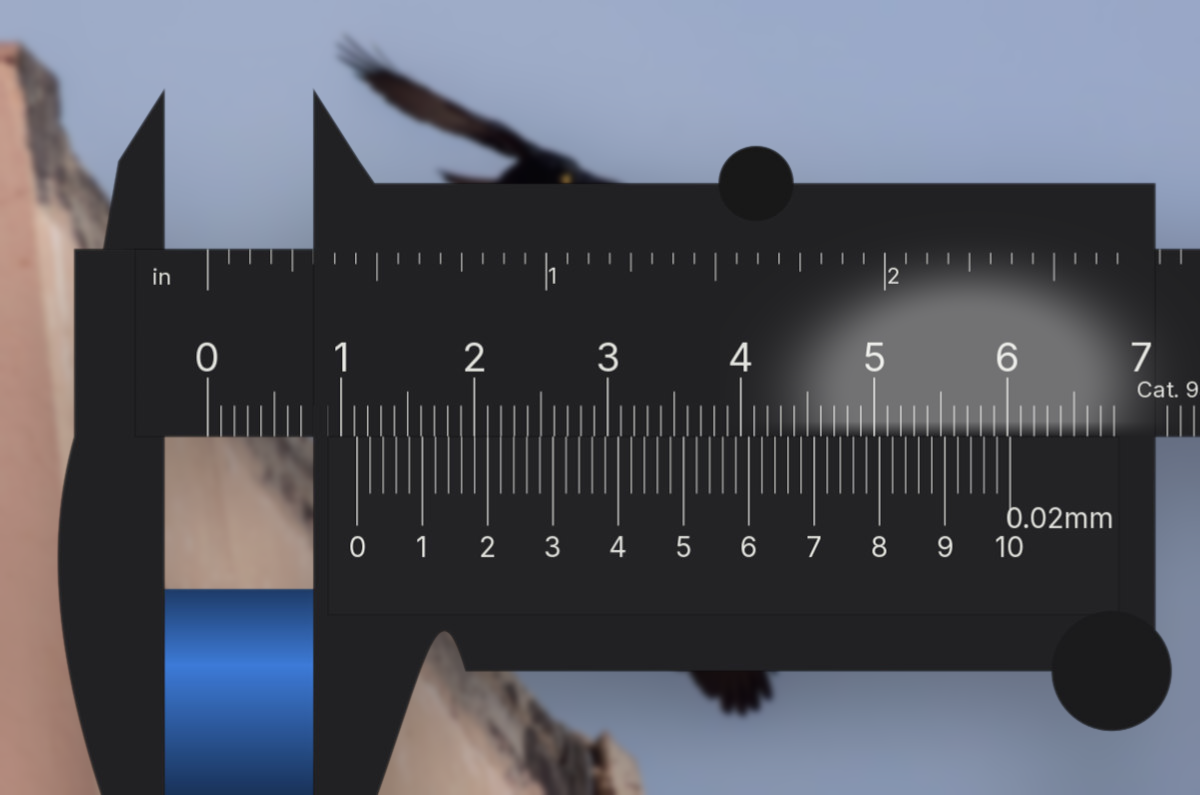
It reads 11.2
